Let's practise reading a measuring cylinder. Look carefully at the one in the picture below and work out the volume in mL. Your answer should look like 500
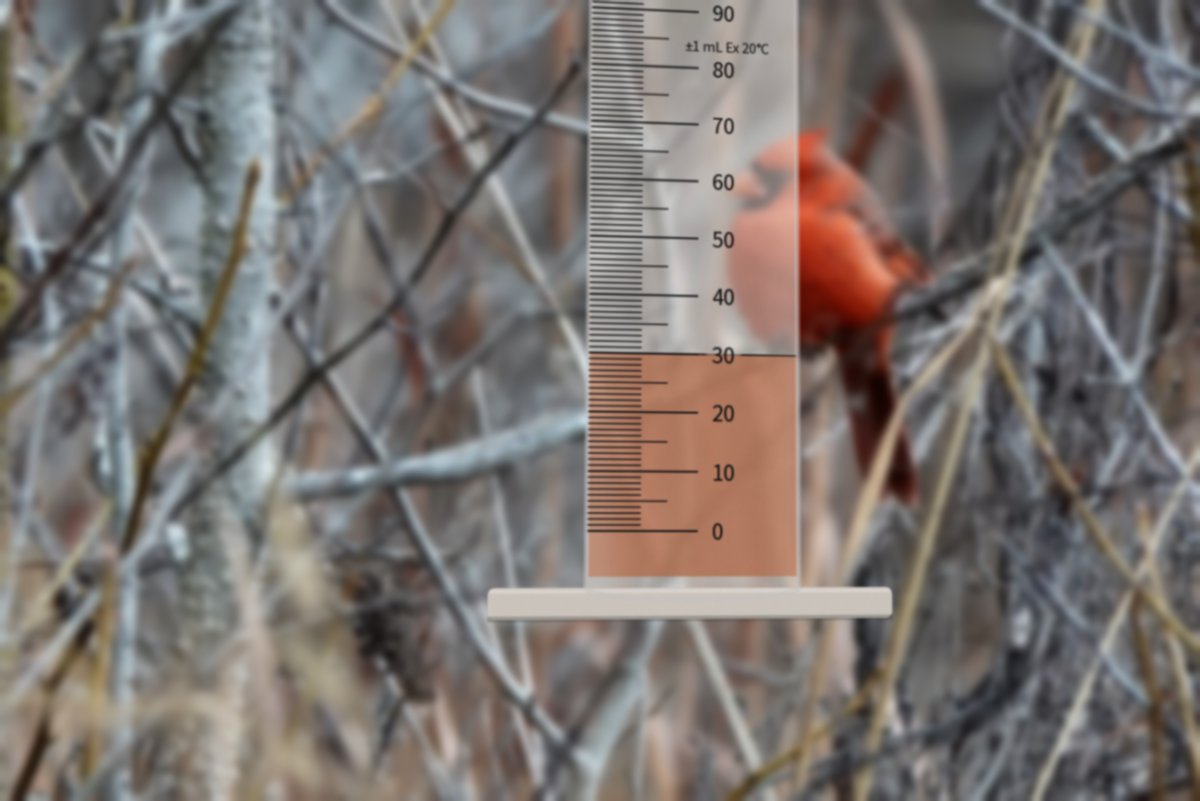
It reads 30
